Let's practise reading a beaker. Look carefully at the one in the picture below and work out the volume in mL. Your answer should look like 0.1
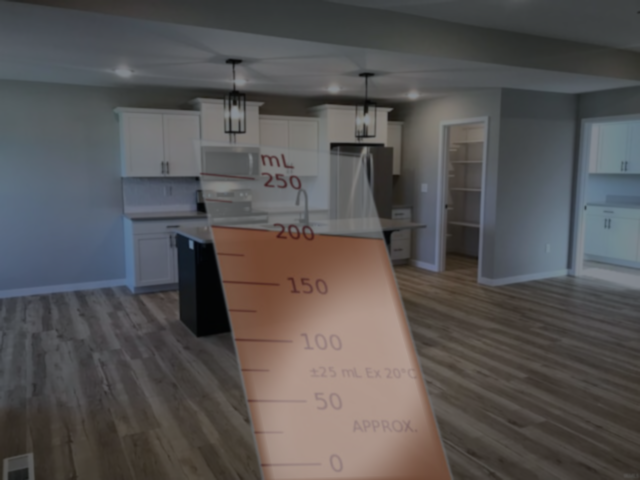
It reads 200
